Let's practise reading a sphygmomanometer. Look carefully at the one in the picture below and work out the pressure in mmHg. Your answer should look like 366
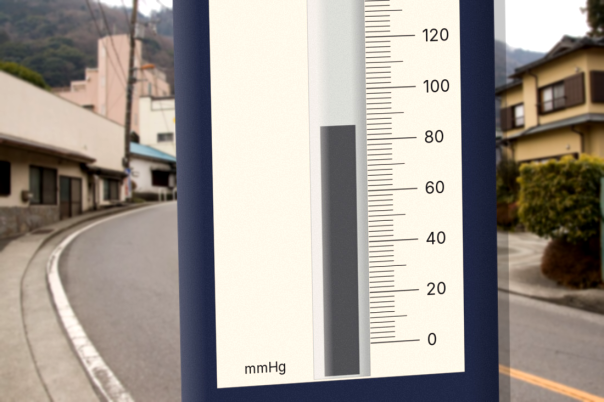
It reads 86
